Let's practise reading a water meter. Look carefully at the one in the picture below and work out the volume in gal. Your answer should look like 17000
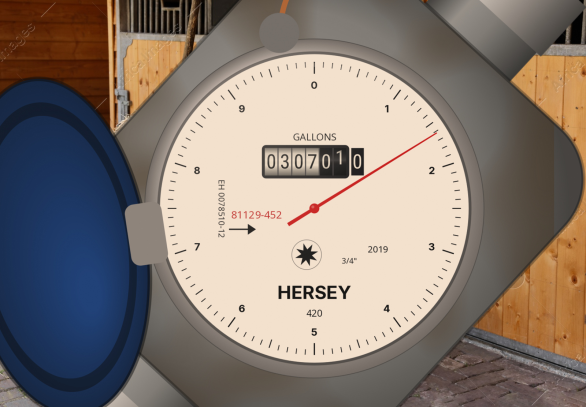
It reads 307011.6
